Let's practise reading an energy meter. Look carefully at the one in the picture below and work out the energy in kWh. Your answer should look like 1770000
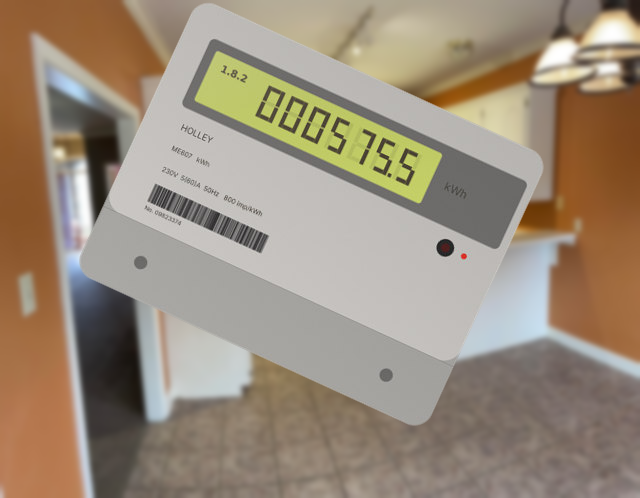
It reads 575.5
